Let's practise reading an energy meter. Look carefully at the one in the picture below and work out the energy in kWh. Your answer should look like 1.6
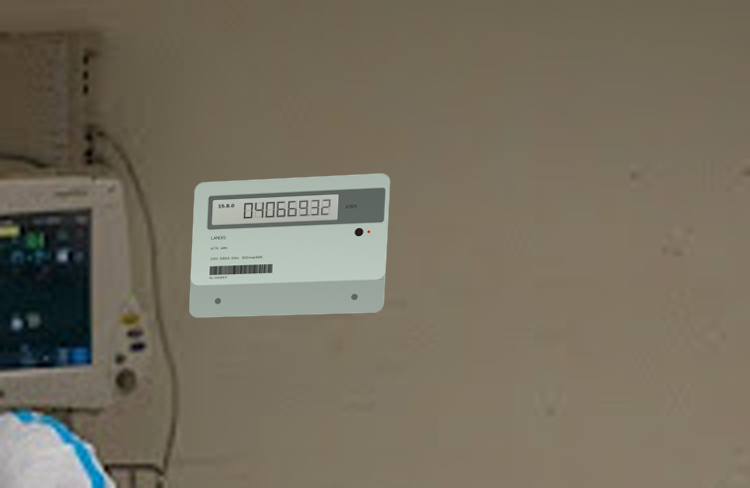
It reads 40669.32
